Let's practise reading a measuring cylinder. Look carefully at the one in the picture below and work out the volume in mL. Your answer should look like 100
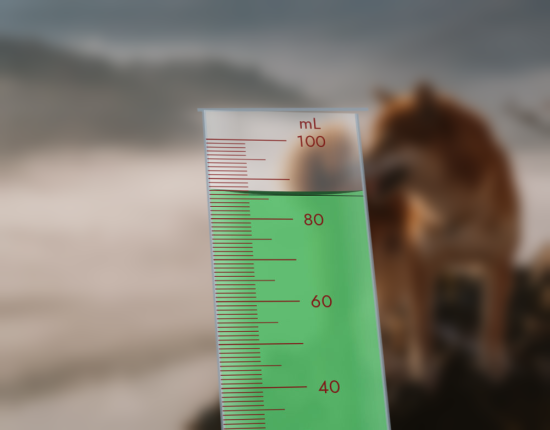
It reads 86
